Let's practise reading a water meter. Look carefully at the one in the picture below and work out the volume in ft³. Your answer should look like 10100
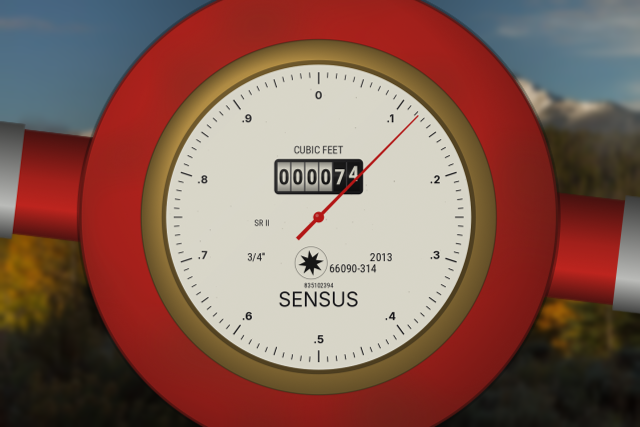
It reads 74.12
